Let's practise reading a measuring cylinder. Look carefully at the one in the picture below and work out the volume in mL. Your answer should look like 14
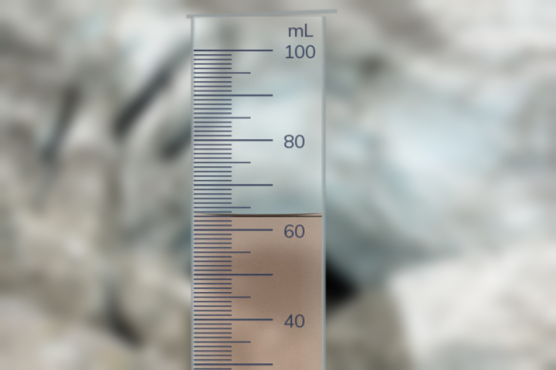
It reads 63
